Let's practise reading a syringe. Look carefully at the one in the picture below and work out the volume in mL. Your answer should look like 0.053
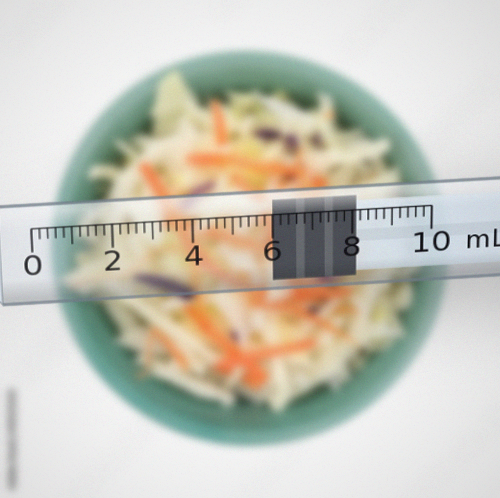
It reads 6
